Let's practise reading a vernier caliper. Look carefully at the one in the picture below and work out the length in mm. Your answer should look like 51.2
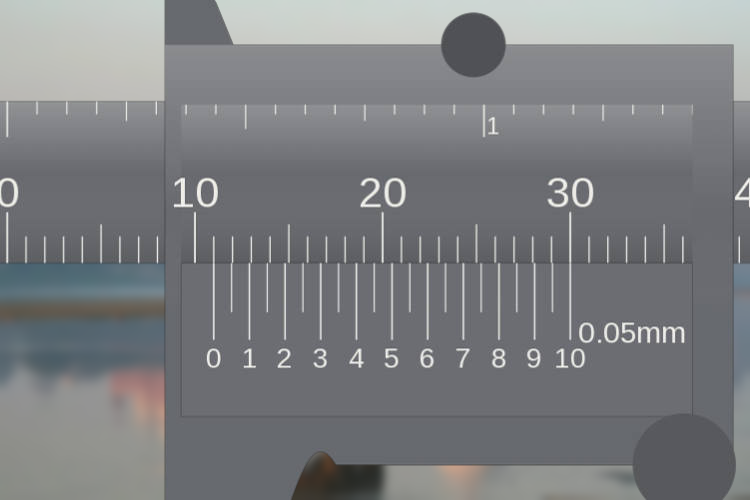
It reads 11.0
